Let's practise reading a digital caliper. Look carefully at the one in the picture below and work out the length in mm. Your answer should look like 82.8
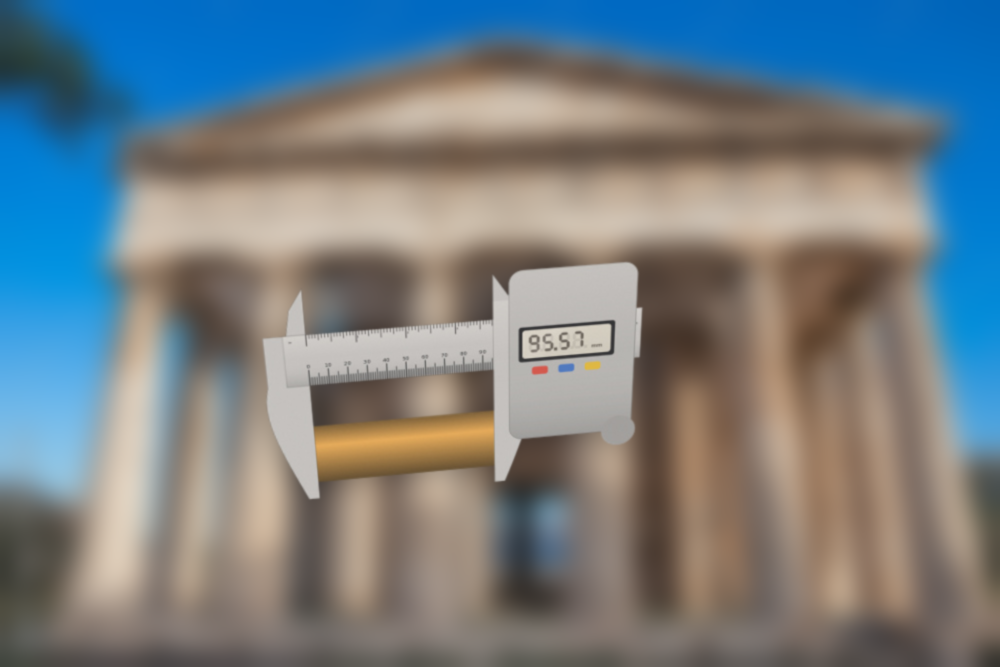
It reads 95.57
